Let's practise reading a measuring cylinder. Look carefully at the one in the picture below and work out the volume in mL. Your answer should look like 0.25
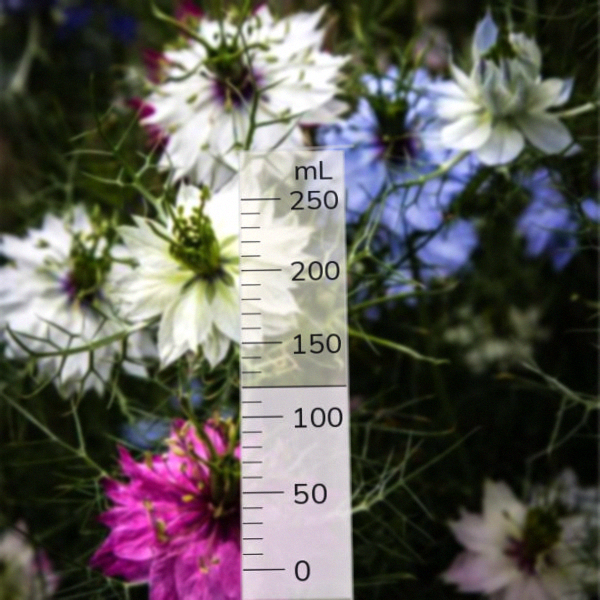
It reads 120
